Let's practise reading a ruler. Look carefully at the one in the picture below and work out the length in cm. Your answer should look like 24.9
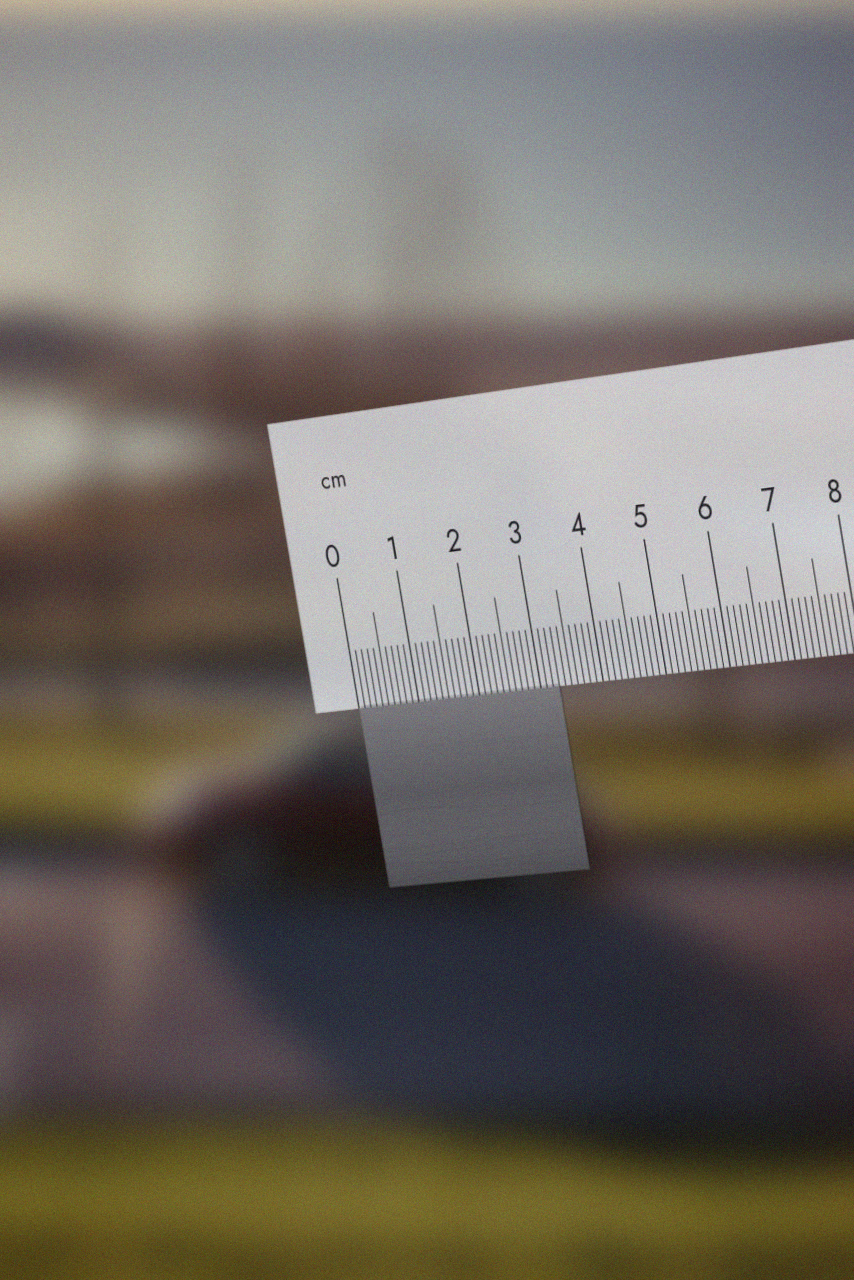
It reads 3.3
